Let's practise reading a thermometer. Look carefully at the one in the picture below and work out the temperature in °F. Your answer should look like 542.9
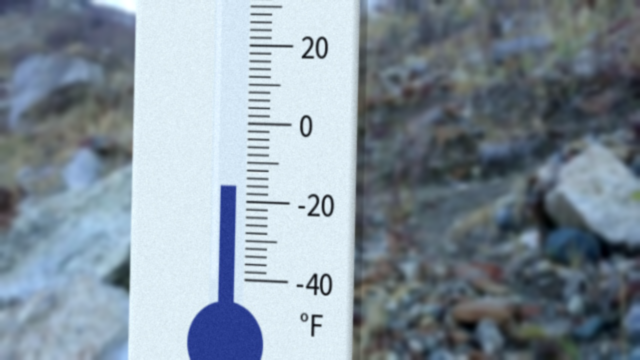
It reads -16
